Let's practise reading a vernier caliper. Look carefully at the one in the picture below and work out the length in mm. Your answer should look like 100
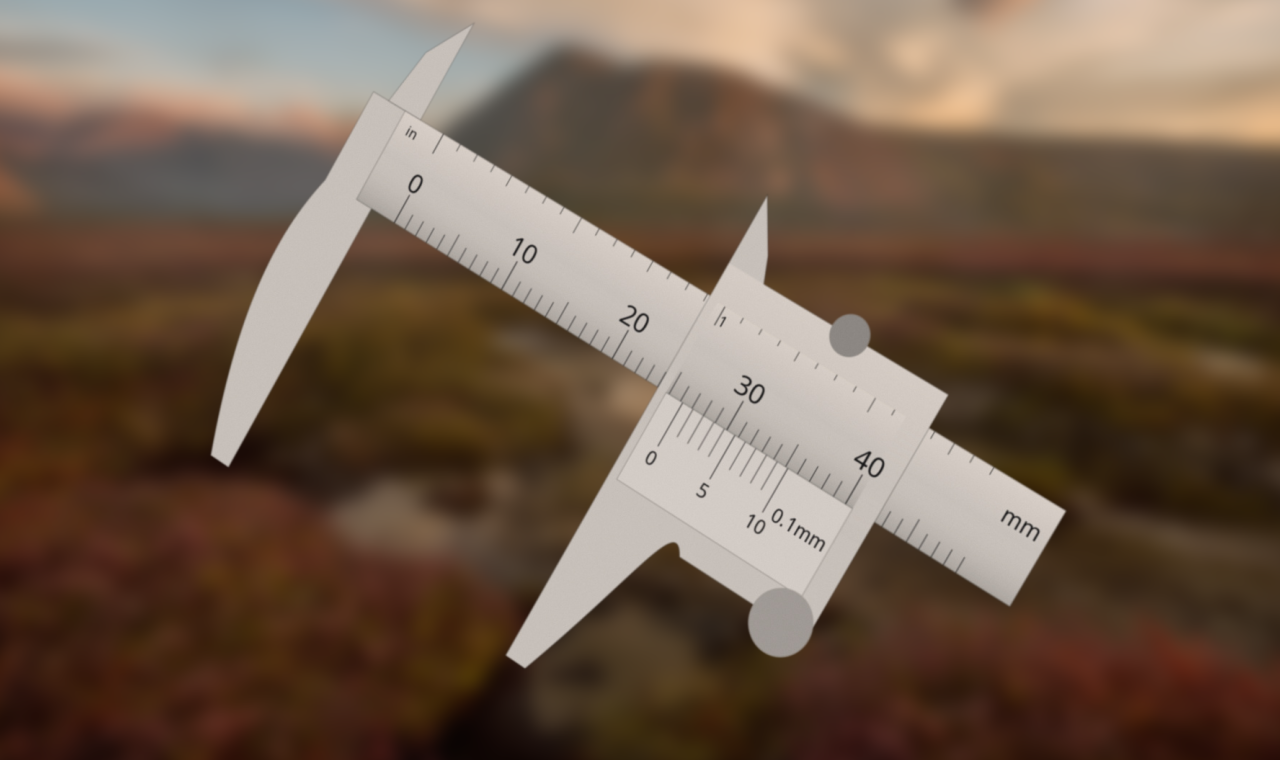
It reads 26.2
